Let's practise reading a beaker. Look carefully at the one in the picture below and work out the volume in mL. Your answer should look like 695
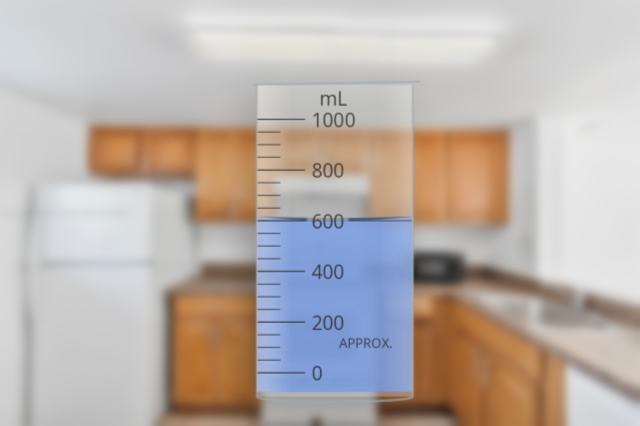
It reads 600
